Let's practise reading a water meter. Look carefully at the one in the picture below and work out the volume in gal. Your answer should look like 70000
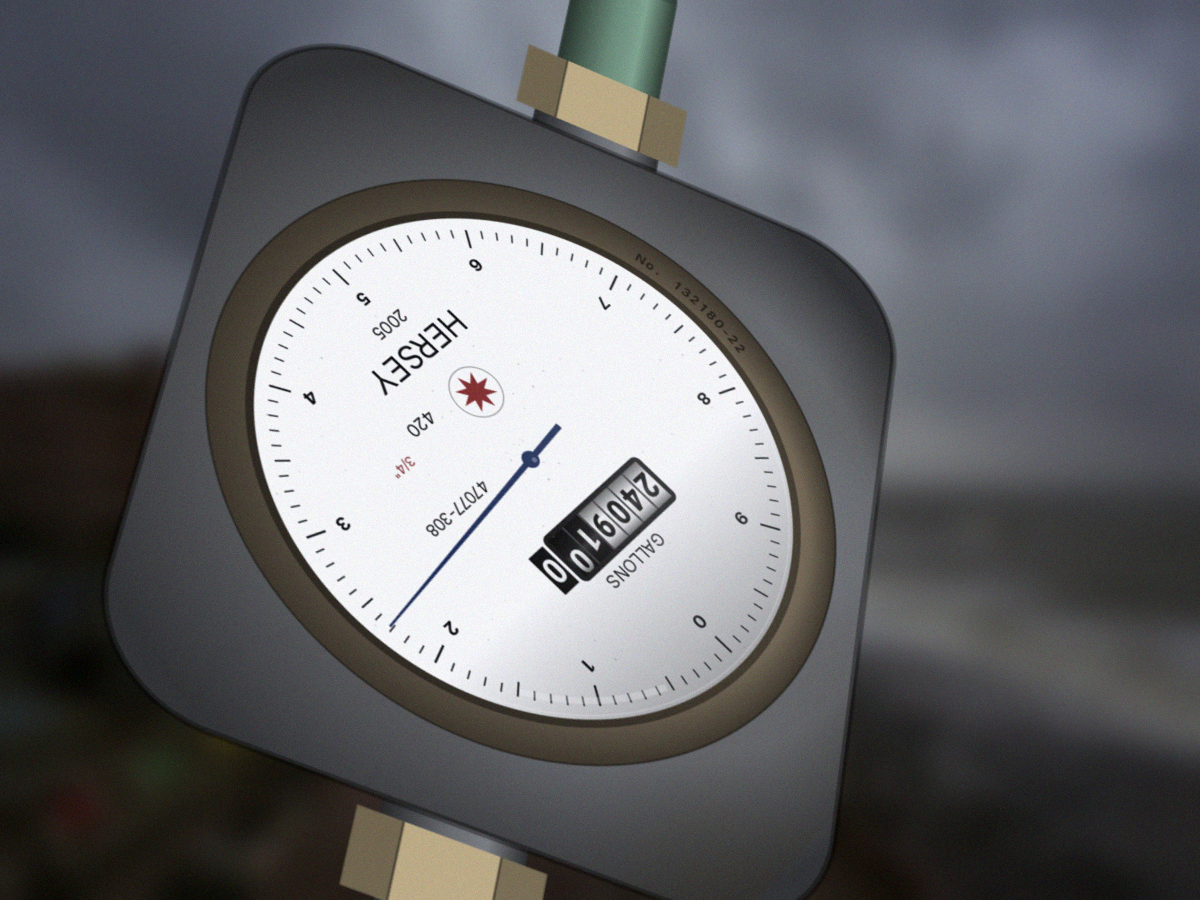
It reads 2409102.3
